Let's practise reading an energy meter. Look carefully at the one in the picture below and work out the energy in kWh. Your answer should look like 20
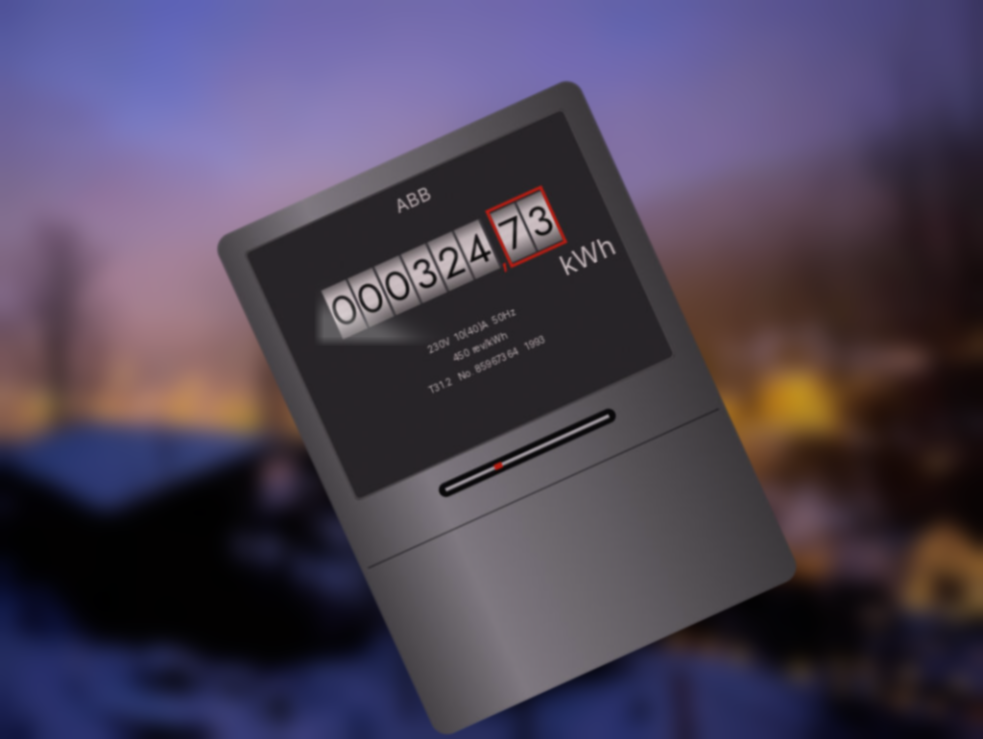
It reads 324.73
